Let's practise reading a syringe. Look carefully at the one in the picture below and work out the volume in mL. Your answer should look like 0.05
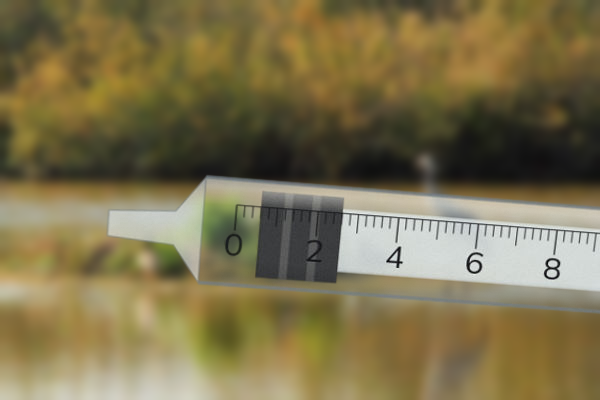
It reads 0.6
